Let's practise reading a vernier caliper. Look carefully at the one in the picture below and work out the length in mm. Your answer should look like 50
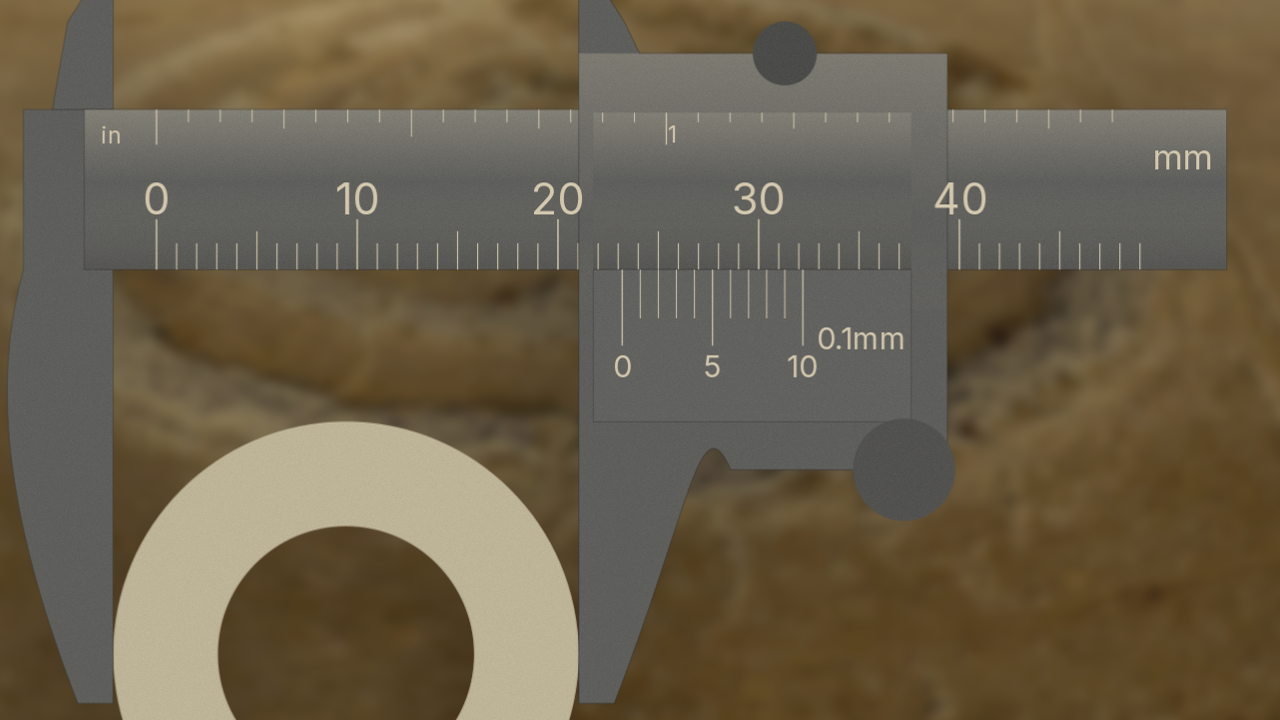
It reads 23.2
